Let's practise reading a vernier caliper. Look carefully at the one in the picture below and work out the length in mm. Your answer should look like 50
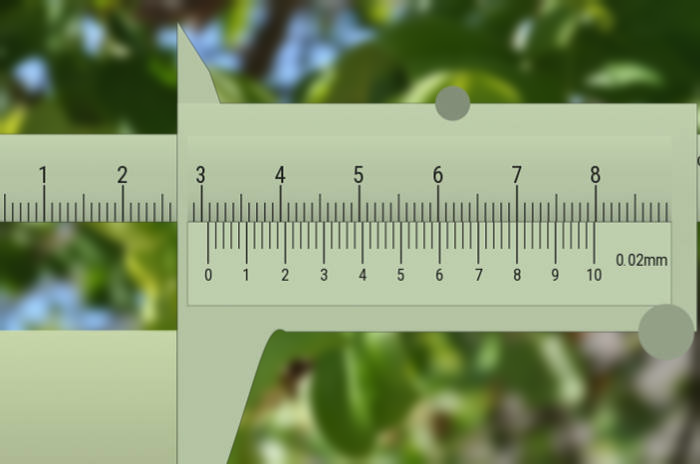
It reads 30.8
